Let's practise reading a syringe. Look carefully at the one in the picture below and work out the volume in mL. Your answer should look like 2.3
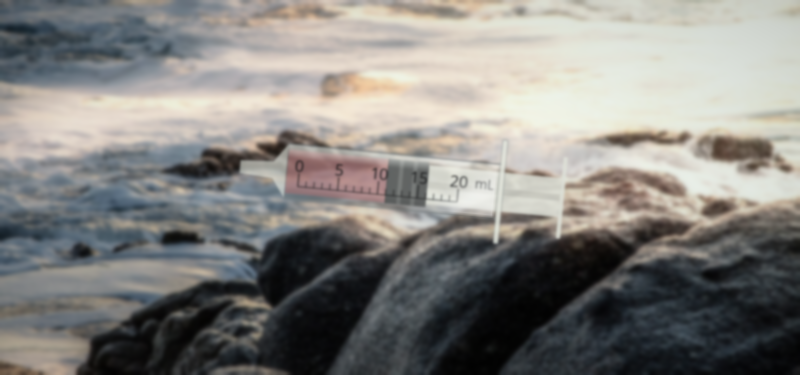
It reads 11
